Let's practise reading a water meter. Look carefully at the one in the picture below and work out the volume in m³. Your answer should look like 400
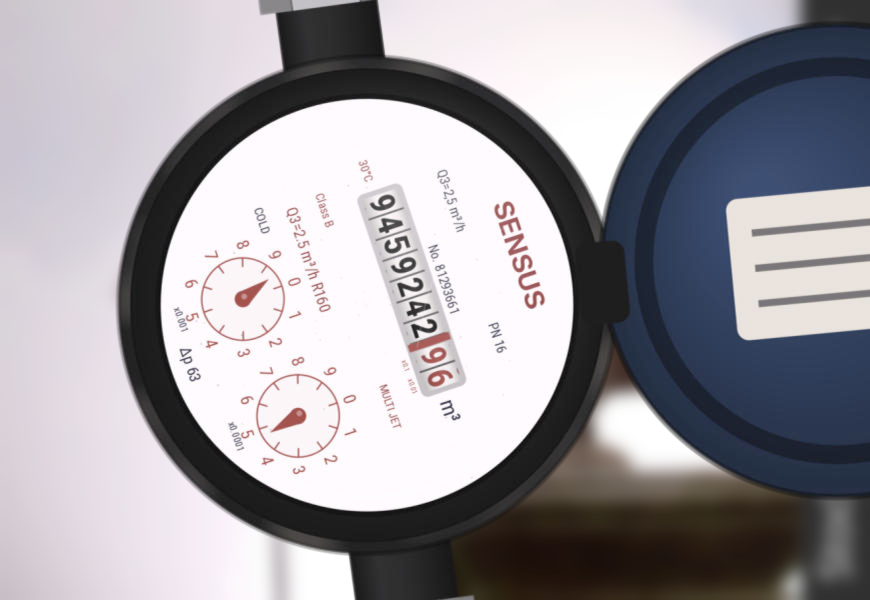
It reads 9459242.9594
